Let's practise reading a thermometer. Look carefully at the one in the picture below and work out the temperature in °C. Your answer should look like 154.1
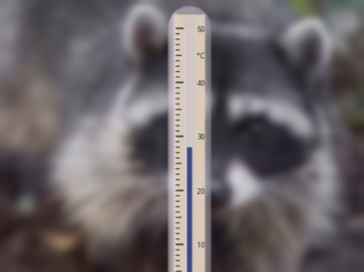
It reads 28
